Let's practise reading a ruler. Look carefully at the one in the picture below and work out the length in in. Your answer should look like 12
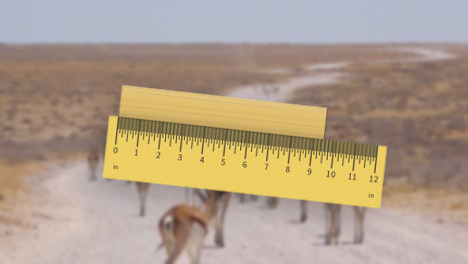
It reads 9.5
